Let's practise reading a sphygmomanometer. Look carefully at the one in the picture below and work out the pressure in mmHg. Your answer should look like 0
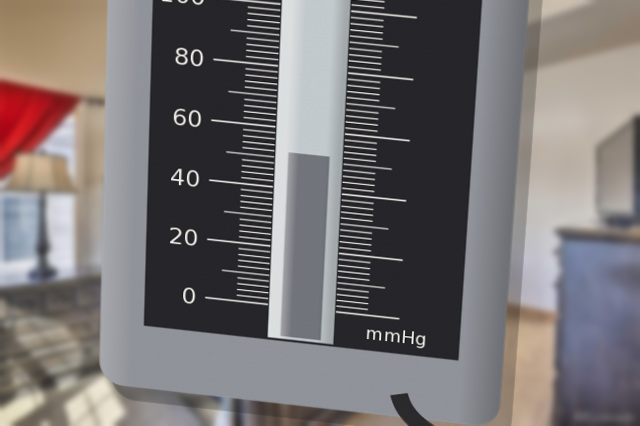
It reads 52
